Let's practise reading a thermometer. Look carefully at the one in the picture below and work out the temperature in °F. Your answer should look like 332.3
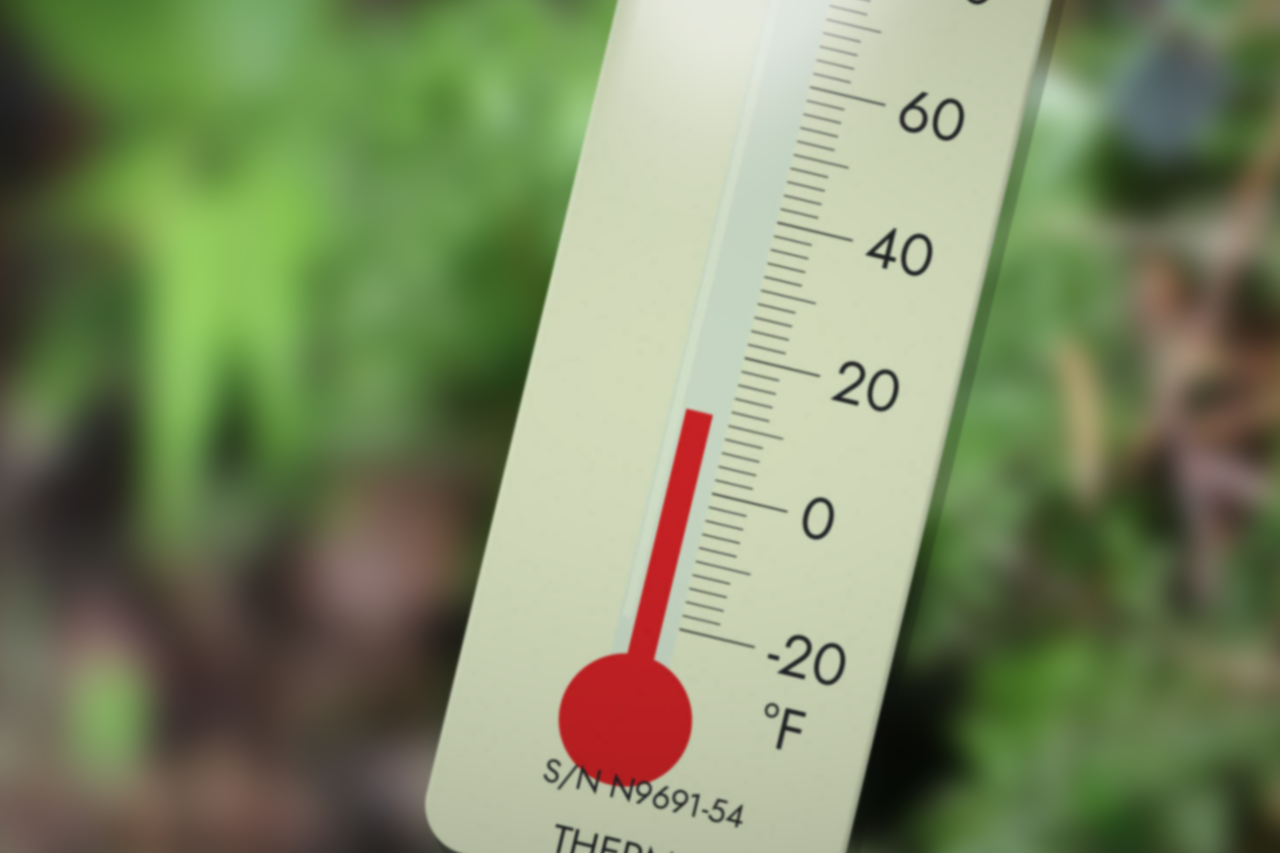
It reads 11
